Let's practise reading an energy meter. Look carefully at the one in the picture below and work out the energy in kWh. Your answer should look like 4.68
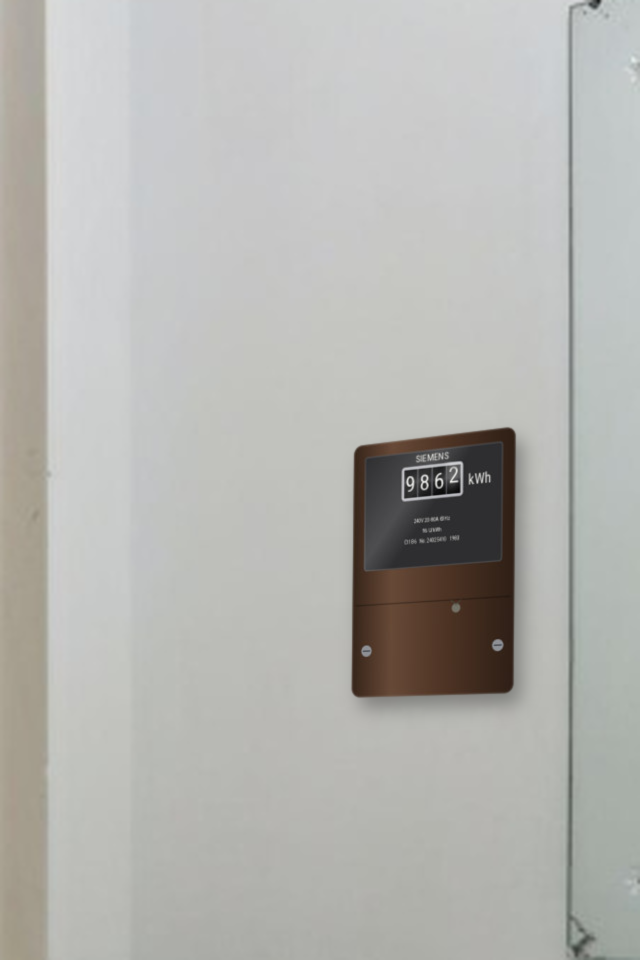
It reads 9862
